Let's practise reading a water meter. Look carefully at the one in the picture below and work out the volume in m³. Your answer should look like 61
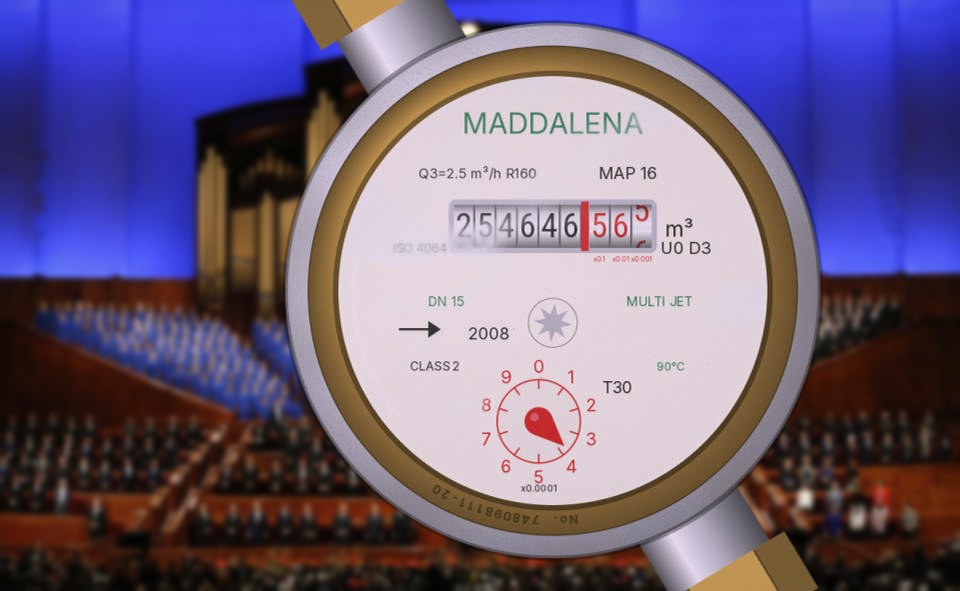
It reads 254646.5653
